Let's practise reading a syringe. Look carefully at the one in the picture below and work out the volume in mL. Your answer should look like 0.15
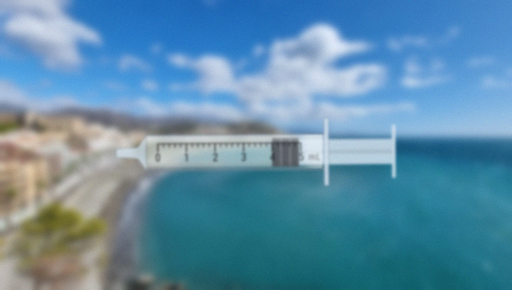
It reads 4
